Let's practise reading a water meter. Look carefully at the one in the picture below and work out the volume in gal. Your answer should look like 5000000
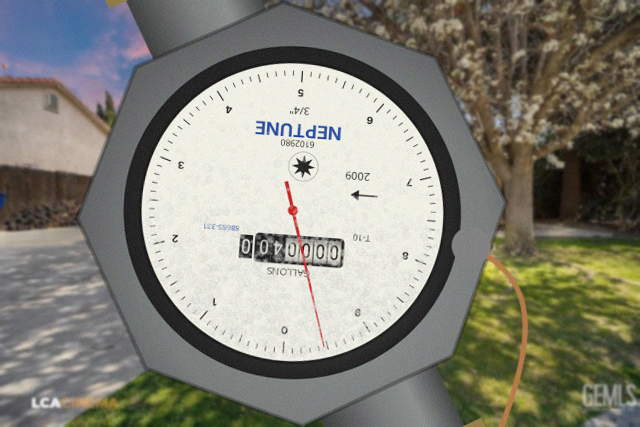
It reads 399.5
